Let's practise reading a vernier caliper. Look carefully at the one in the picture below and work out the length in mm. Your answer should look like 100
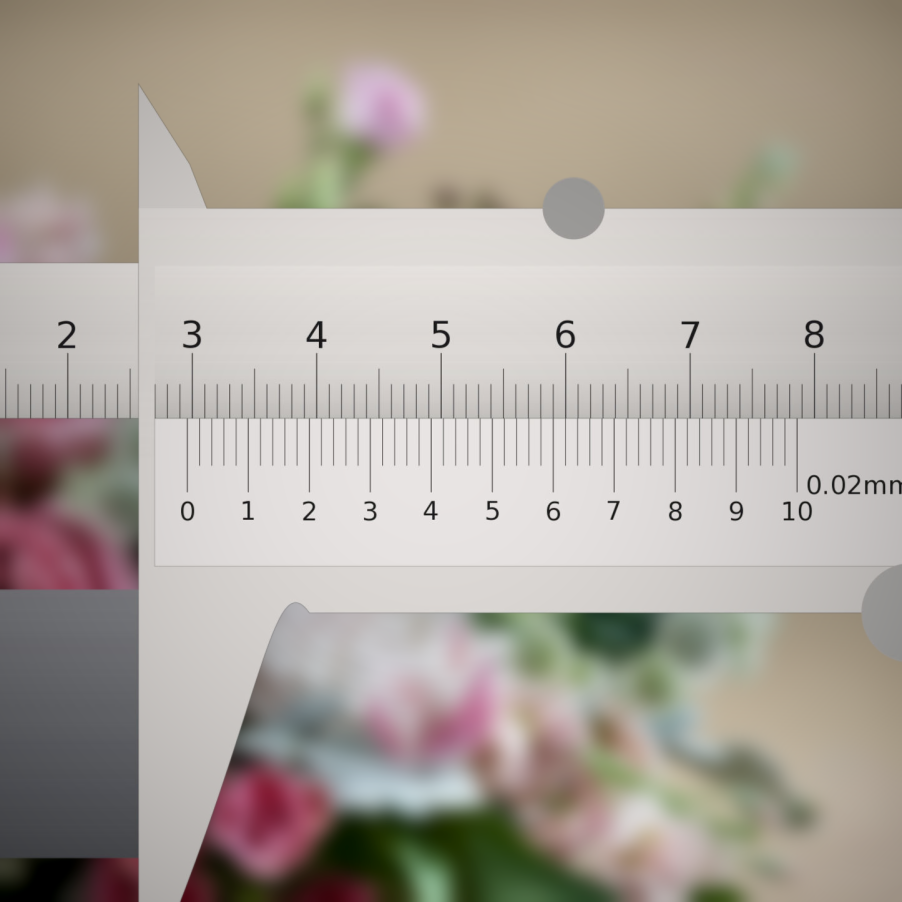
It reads 29.6
